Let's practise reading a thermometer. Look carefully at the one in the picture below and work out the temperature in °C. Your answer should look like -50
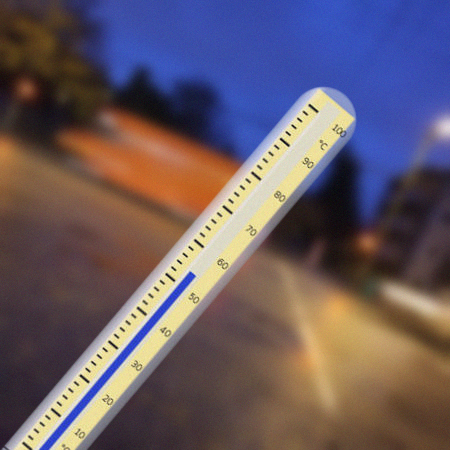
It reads 54
